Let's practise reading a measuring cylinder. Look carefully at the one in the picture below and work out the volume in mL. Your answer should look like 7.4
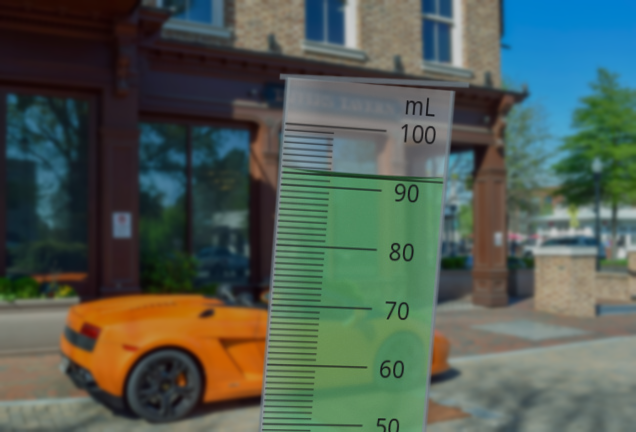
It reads 92
